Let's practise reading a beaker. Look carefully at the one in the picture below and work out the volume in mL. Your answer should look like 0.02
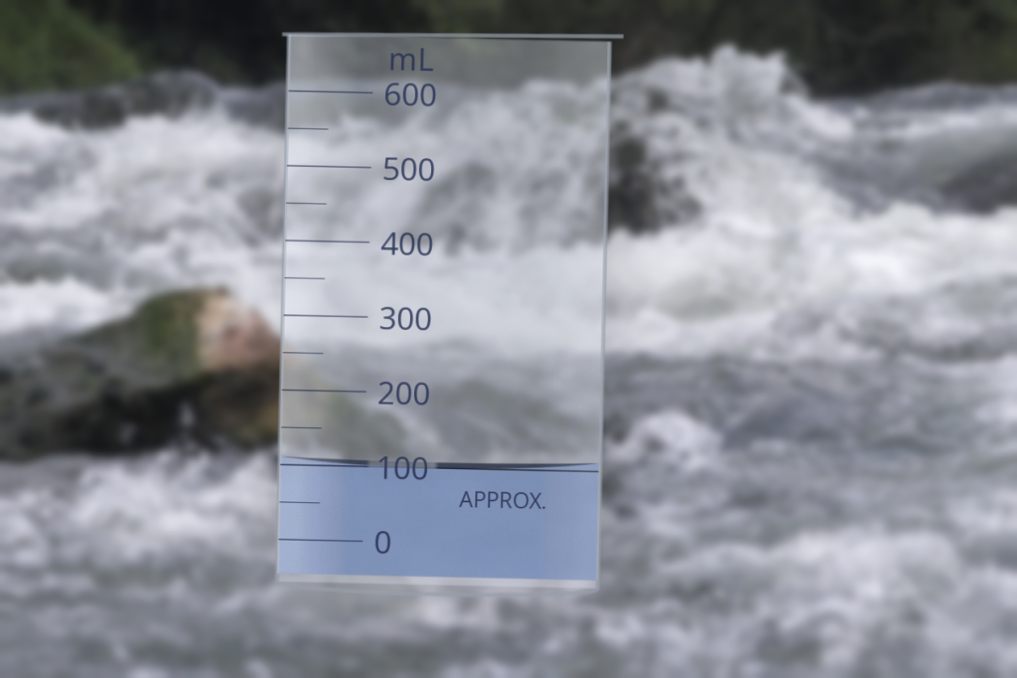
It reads 100
